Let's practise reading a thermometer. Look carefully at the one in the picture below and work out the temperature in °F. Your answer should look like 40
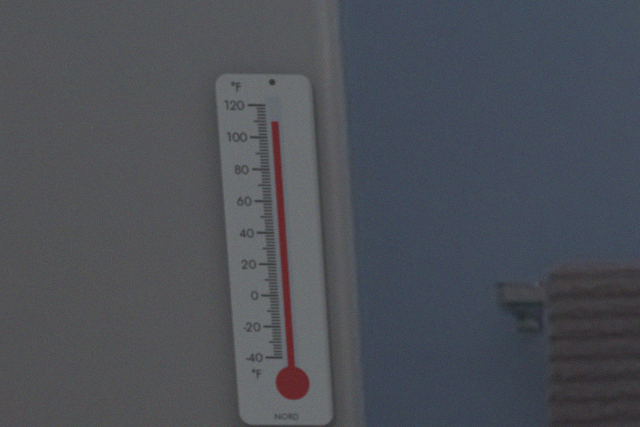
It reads 110
